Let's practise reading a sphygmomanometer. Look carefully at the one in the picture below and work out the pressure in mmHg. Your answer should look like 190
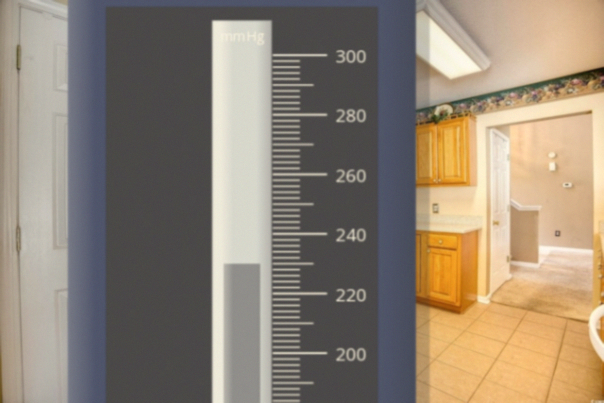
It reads 230
